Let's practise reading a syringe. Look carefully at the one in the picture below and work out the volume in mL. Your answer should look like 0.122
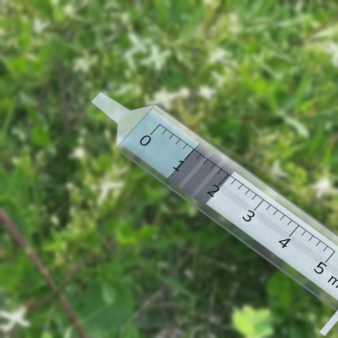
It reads 1
